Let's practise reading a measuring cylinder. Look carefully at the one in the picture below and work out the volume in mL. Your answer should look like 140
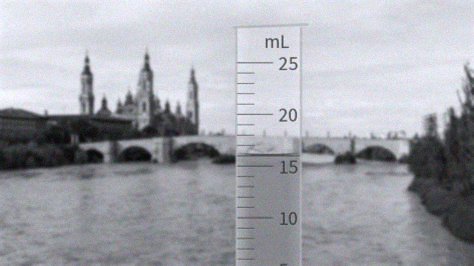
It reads 16
